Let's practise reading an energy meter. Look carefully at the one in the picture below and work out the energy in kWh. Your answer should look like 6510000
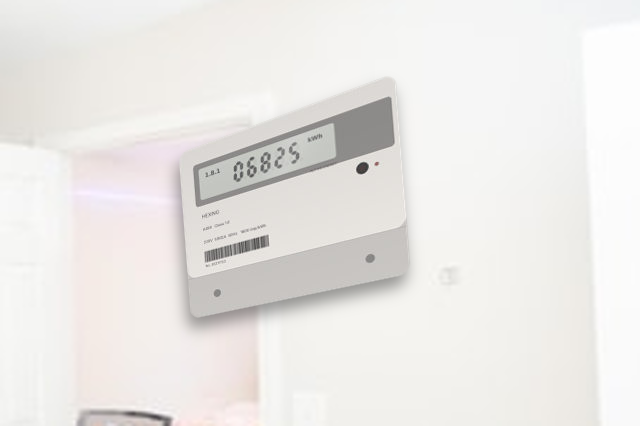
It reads 6825
